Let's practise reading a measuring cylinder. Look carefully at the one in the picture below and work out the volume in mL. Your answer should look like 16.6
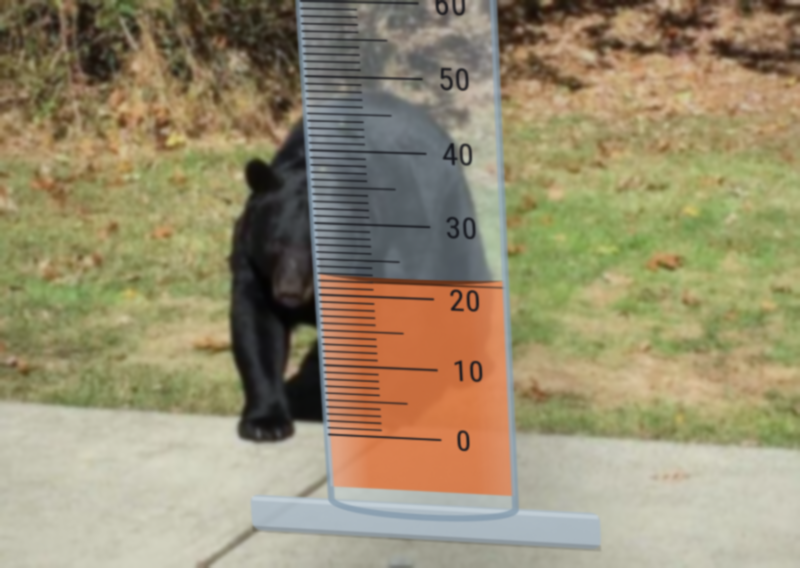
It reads 22
